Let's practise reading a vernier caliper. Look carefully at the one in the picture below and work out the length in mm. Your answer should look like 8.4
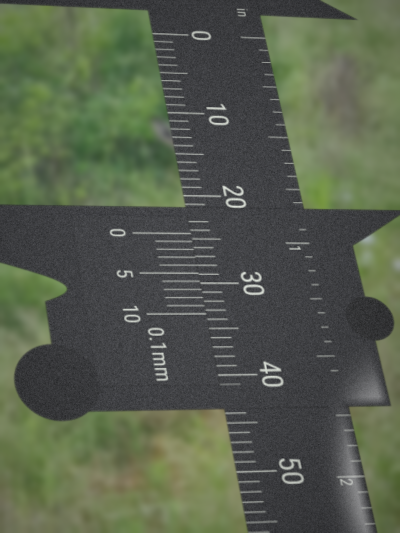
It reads 24.4
